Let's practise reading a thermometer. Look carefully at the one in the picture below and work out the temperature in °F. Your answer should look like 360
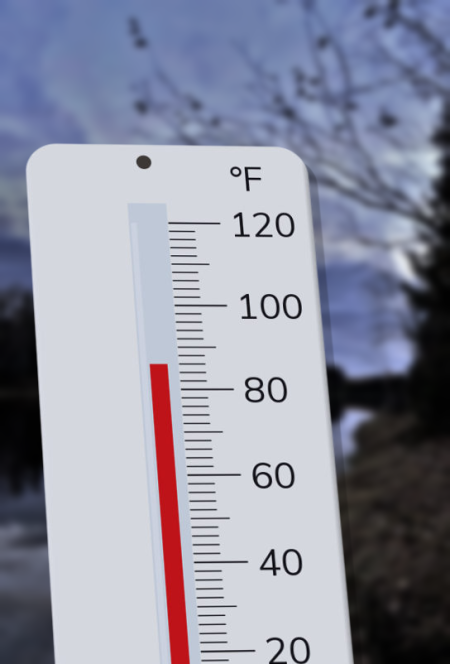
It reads 86
